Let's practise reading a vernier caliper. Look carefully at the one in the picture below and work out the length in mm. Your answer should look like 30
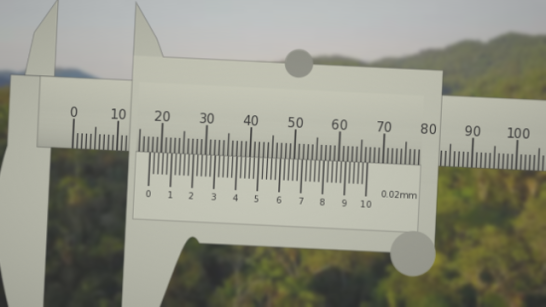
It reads 17.5
